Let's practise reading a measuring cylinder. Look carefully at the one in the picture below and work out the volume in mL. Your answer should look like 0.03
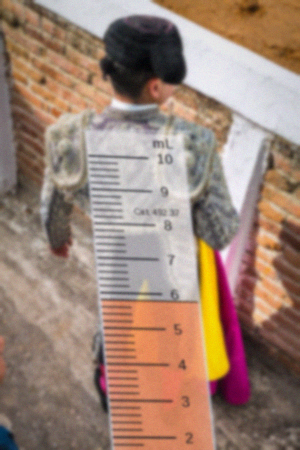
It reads 5.8
